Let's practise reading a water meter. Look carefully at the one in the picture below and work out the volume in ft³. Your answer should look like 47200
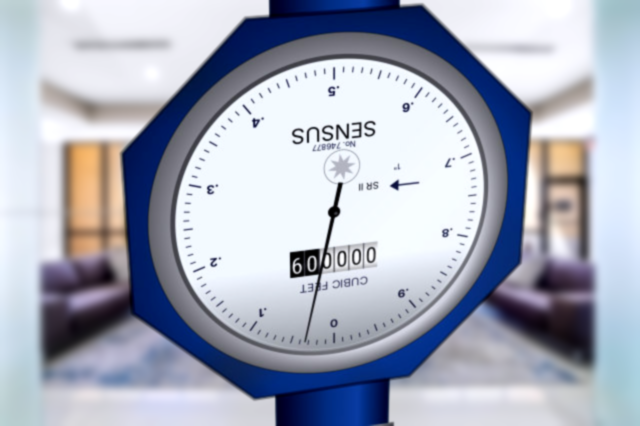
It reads 9.03
